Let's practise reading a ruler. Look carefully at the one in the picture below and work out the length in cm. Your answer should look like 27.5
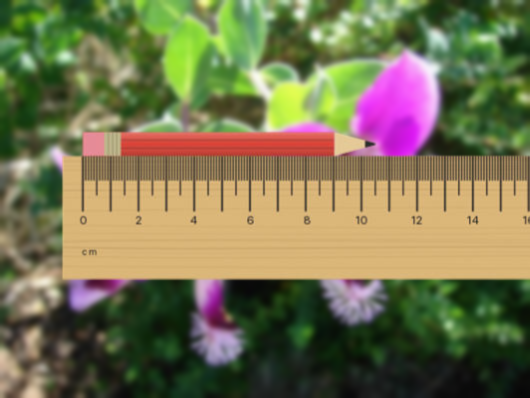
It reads 10.5
